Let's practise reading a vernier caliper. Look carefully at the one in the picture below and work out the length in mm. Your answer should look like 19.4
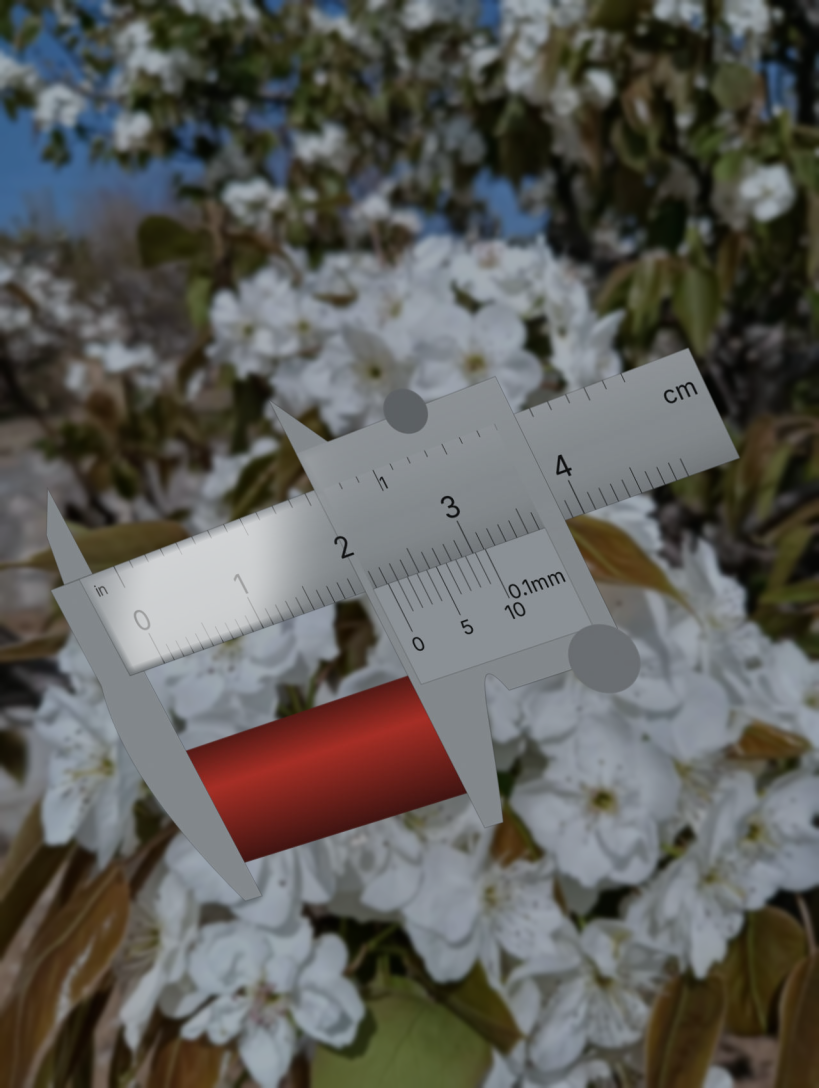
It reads 22.1
